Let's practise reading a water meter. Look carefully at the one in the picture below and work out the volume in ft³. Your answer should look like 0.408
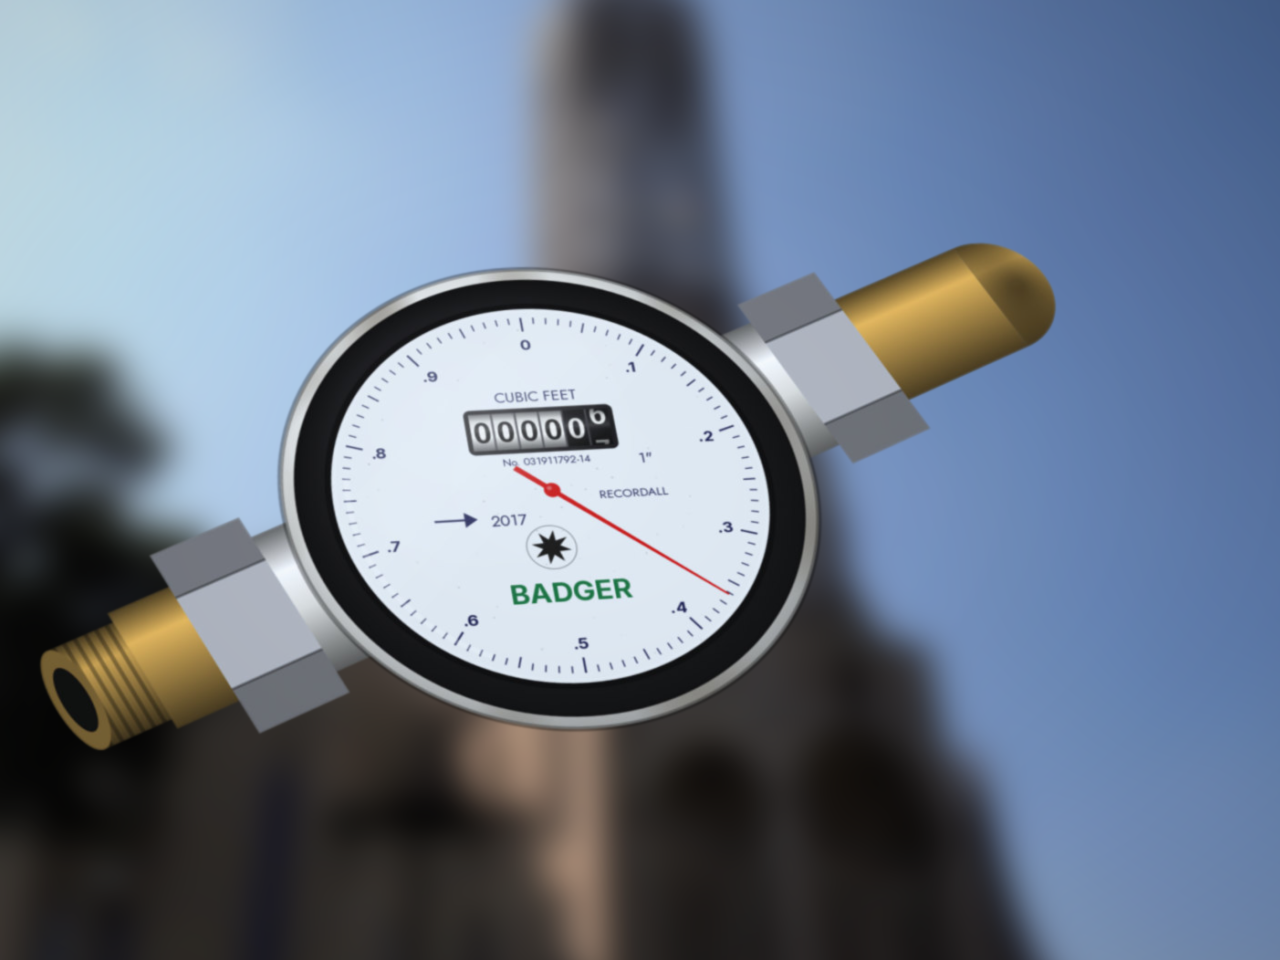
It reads 6.36
